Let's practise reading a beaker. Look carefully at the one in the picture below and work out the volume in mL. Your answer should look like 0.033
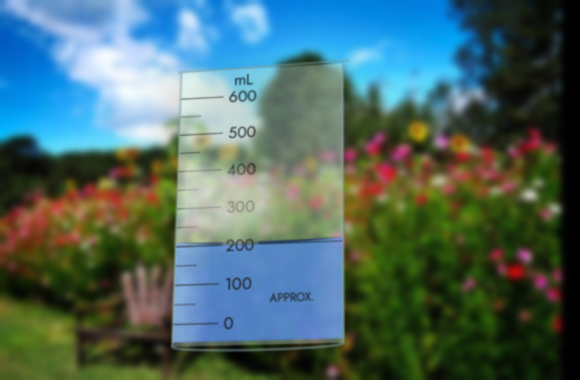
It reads 200
